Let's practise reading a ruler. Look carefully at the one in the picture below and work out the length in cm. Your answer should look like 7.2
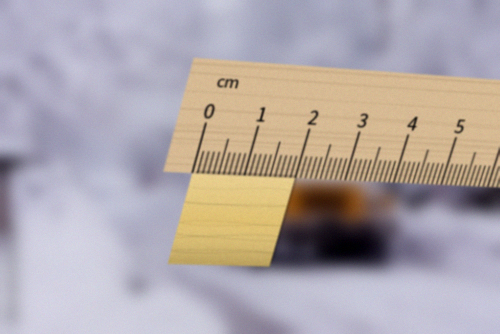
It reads 2
